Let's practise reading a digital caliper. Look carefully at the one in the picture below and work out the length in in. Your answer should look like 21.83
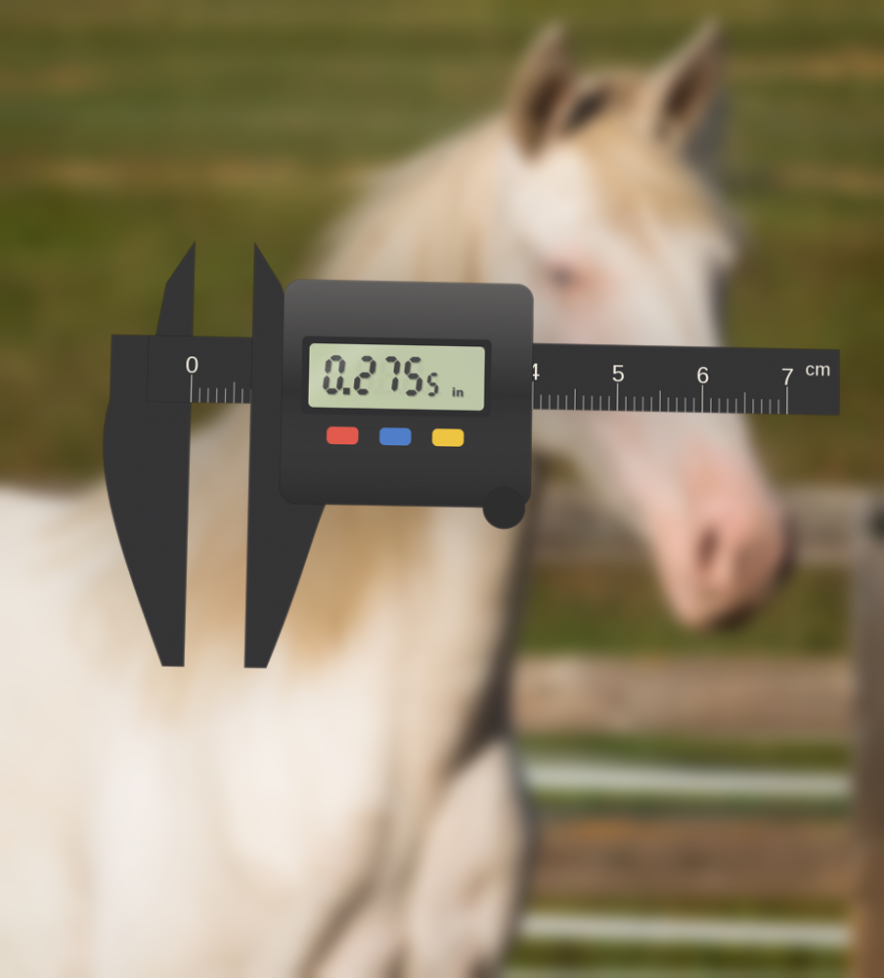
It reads 0.2755
